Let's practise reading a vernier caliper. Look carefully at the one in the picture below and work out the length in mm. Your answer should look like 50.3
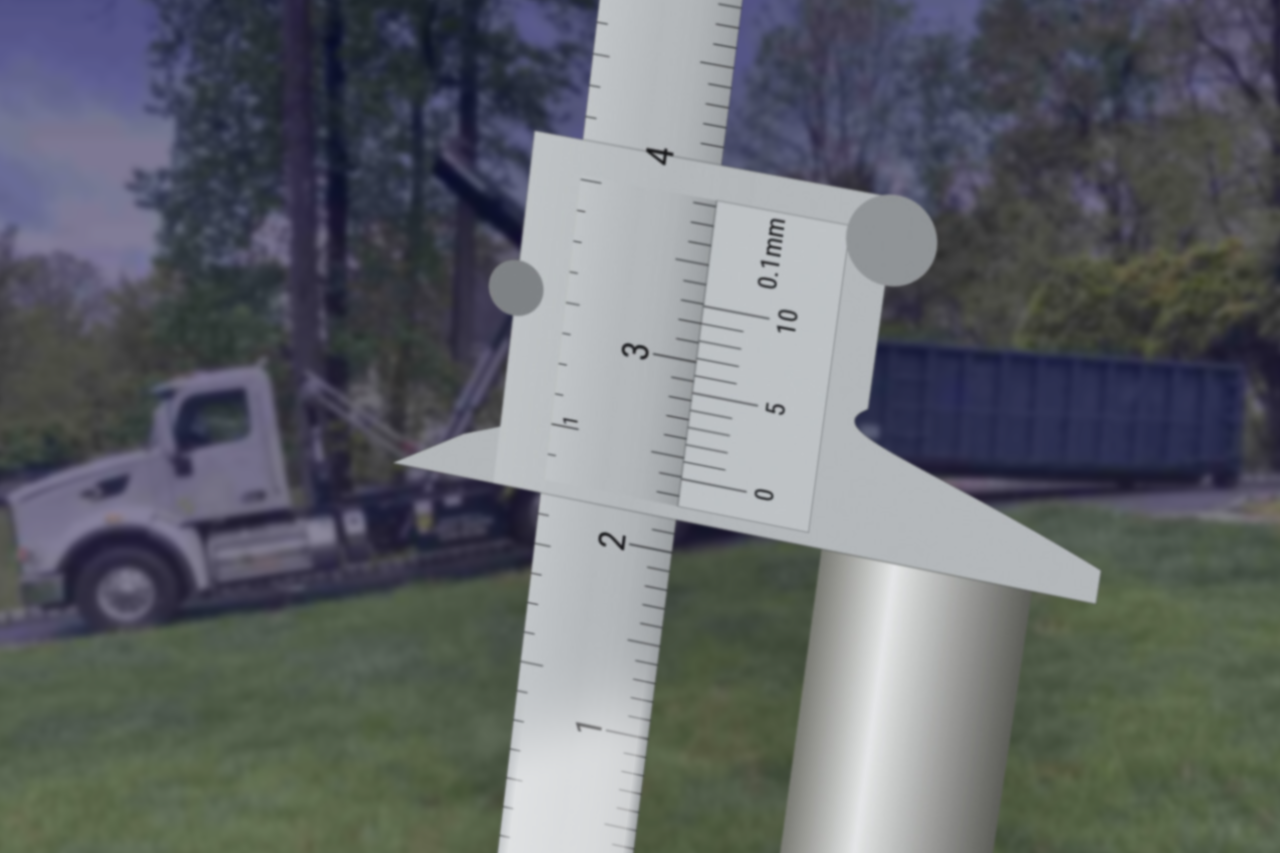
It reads 23.9
